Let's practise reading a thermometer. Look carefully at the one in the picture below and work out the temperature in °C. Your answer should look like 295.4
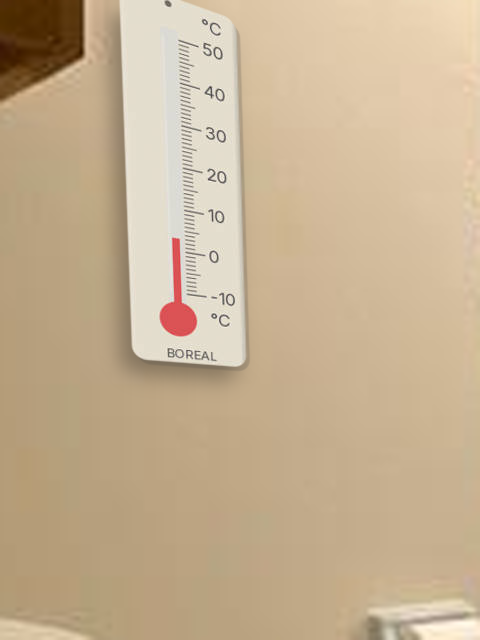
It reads 3
